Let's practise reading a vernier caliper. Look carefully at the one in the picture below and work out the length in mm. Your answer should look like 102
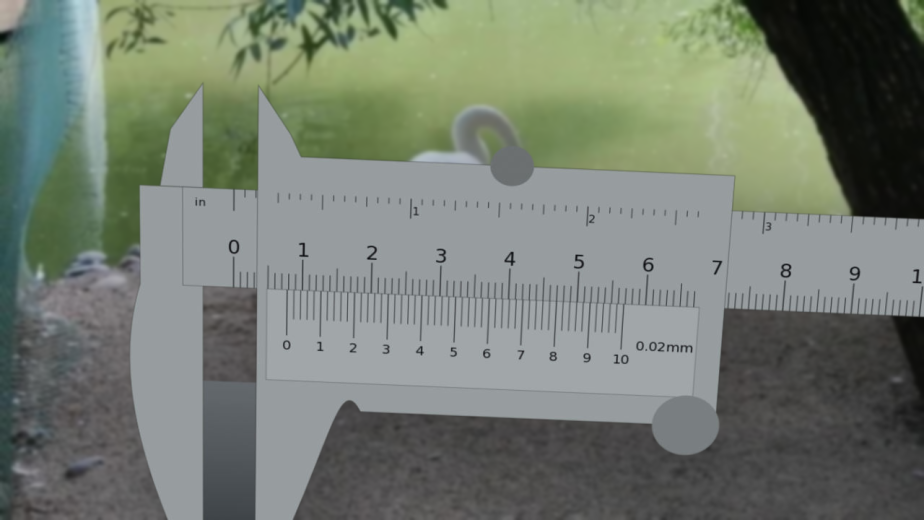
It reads 7.8
